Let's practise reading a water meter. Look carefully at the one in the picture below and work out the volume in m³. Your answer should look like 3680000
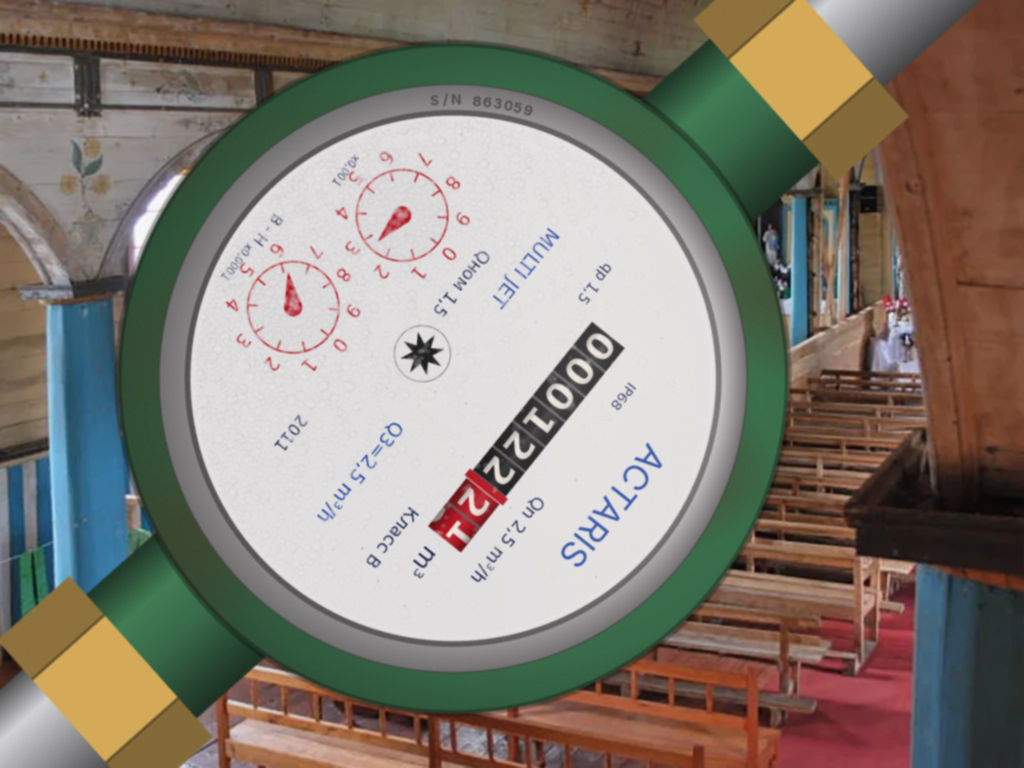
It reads 122.2126
